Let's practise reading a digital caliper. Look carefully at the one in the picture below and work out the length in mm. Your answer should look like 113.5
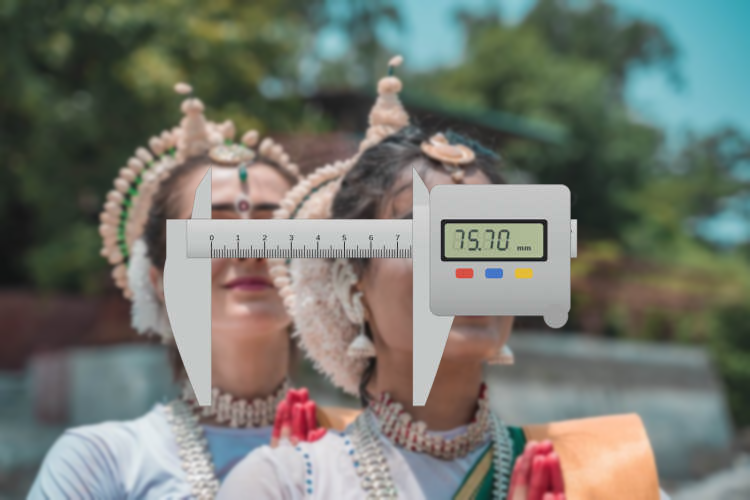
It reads 75.70
